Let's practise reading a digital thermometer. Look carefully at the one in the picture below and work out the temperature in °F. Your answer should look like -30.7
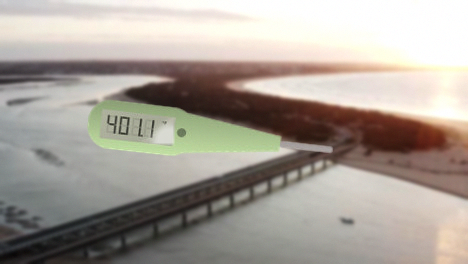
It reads 401.1
